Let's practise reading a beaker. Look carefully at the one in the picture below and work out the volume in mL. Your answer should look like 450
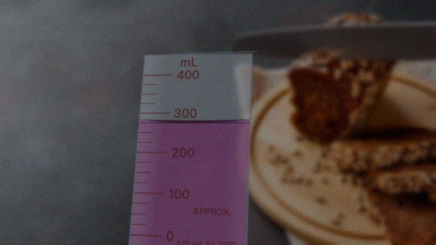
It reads 275
